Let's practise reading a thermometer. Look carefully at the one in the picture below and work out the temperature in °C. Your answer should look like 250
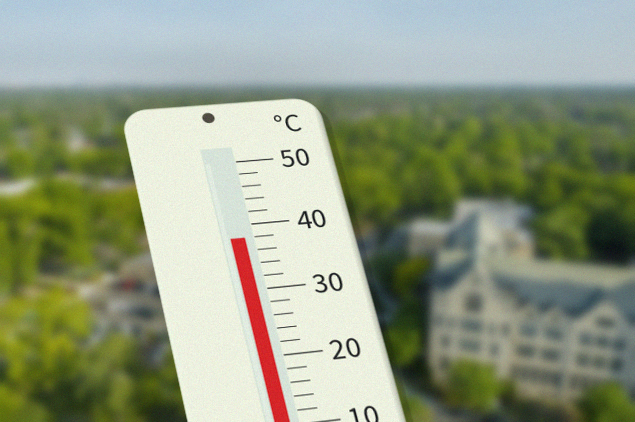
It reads 38
